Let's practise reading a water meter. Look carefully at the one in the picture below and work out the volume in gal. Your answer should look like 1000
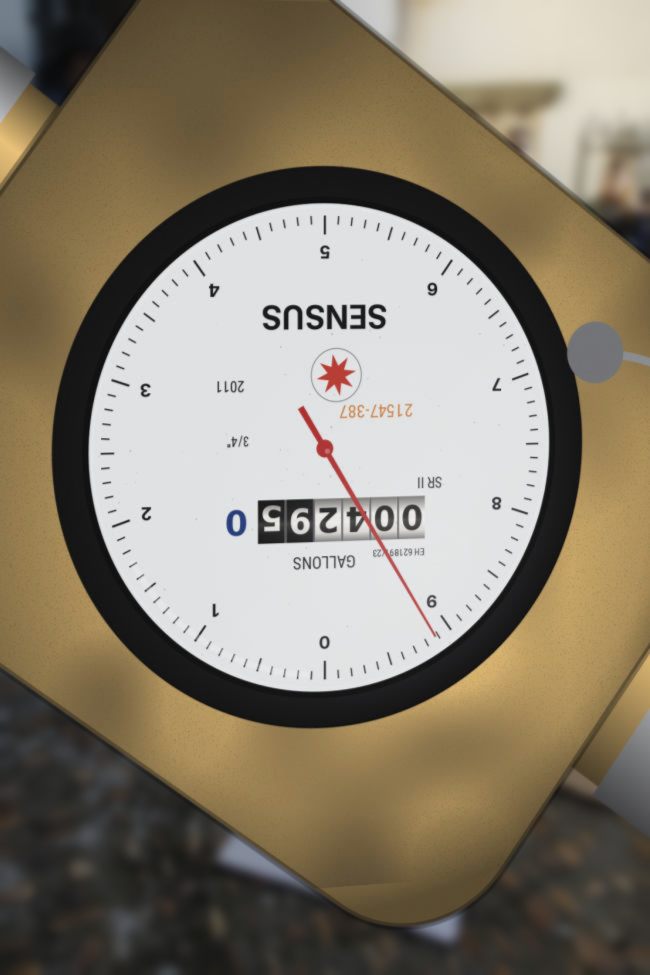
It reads 42949.1
